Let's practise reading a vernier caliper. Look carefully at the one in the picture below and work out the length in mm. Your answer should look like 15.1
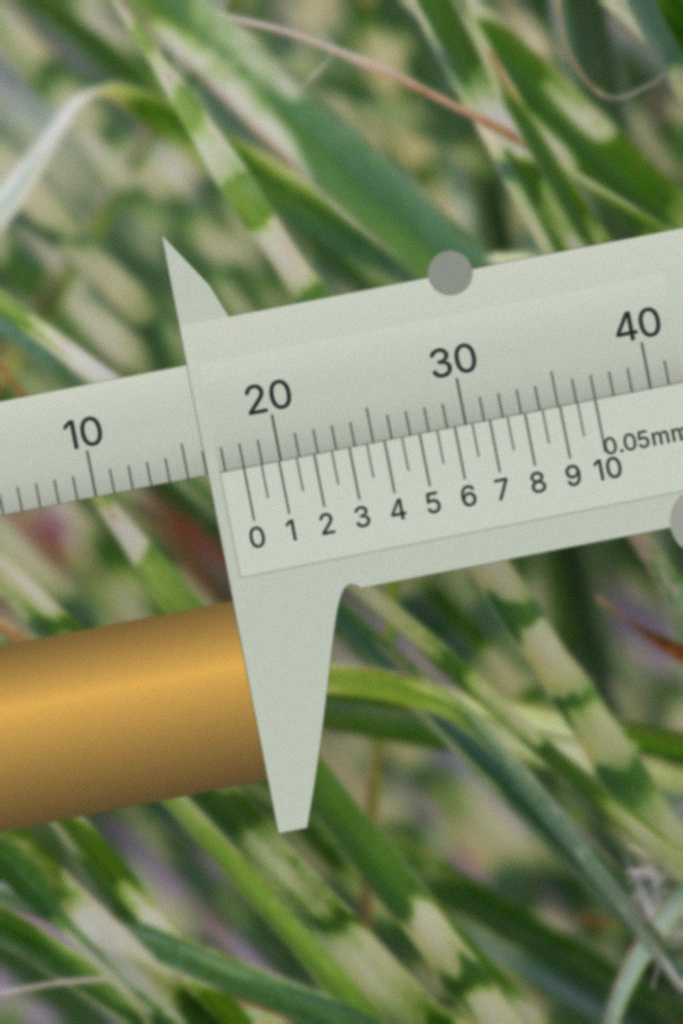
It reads 18.0
